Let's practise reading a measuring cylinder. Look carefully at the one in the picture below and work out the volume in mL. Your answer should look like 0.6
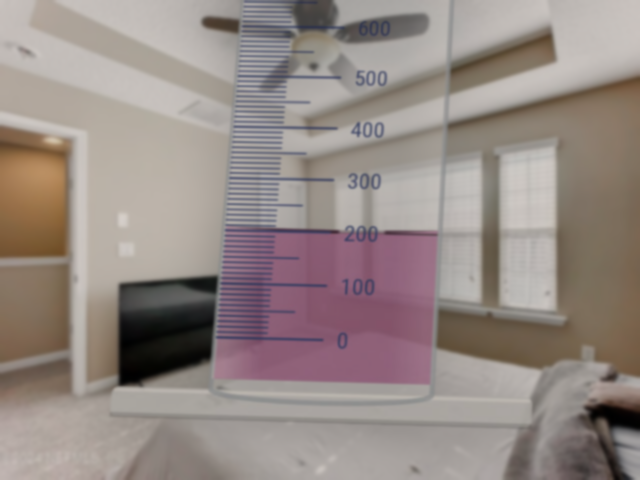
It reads 200
